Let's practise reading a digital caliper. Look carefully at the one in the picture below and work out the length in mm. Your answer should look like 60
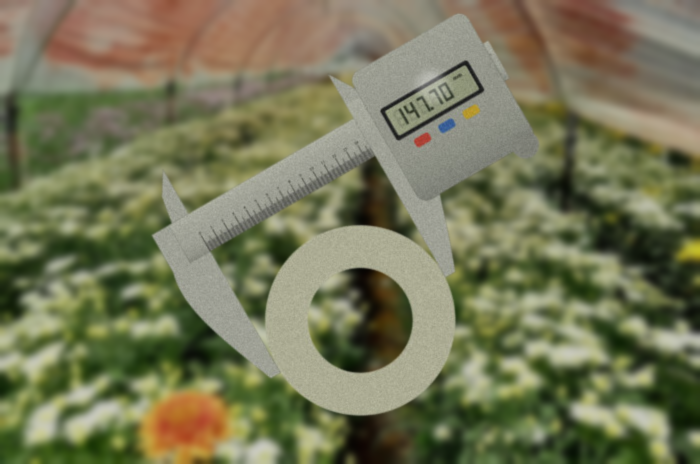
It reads 147.70
